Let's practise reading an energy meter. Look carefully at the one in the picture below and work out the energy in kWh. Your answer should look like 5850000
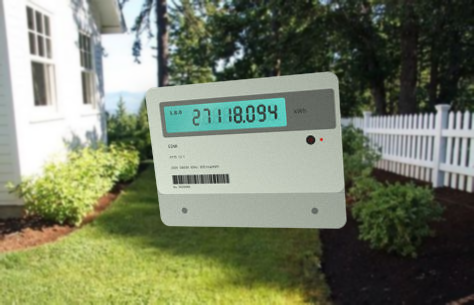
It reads 27118.094
